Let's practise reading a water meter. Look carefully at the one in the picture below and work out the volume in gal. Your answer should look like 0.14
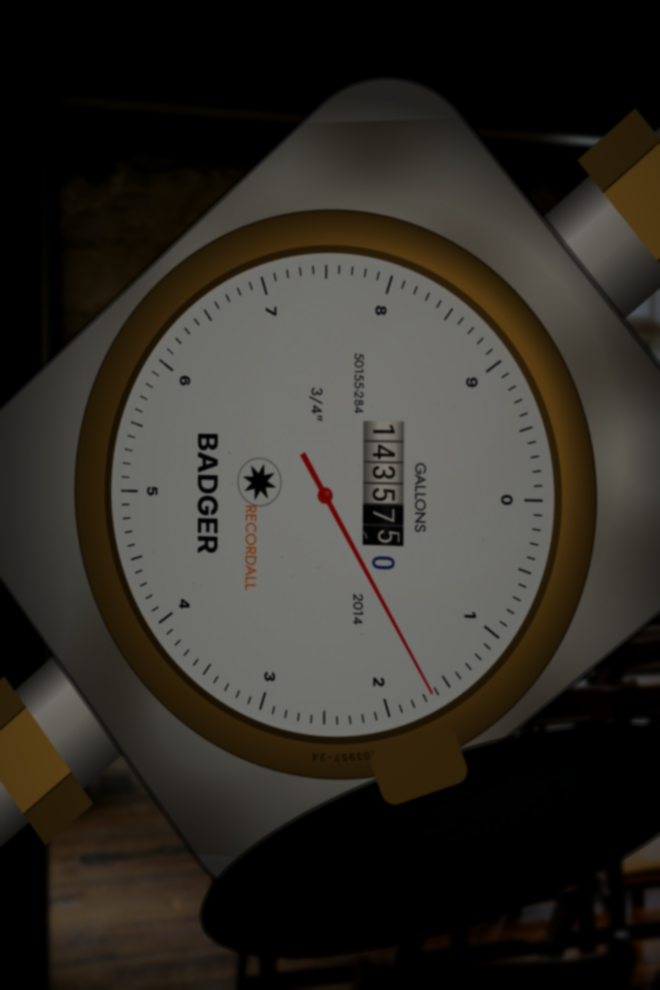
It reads 1435751.6
